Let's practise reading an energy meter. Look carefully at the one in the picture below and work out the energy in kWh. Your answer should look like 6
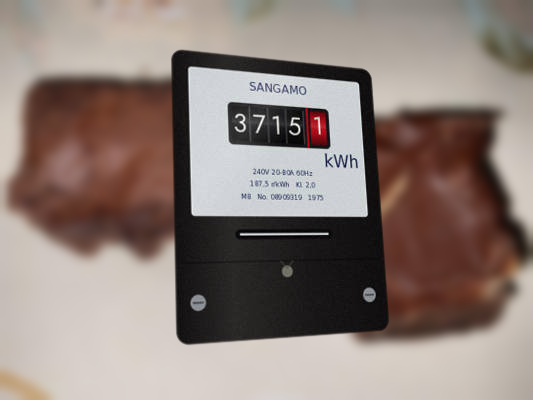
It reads 3715.1
